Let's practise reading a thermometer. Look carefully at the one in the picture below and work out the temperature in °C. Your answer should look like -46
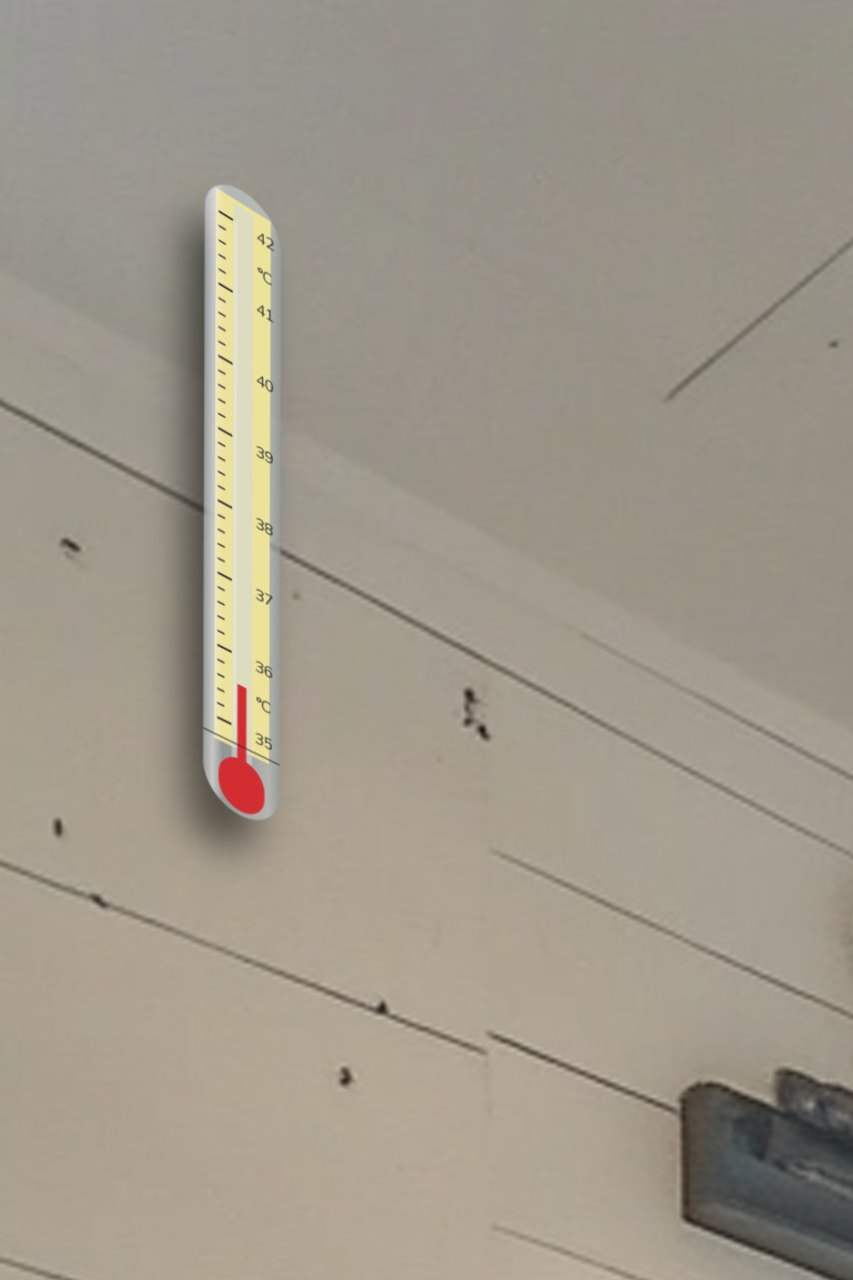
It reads 35.6
